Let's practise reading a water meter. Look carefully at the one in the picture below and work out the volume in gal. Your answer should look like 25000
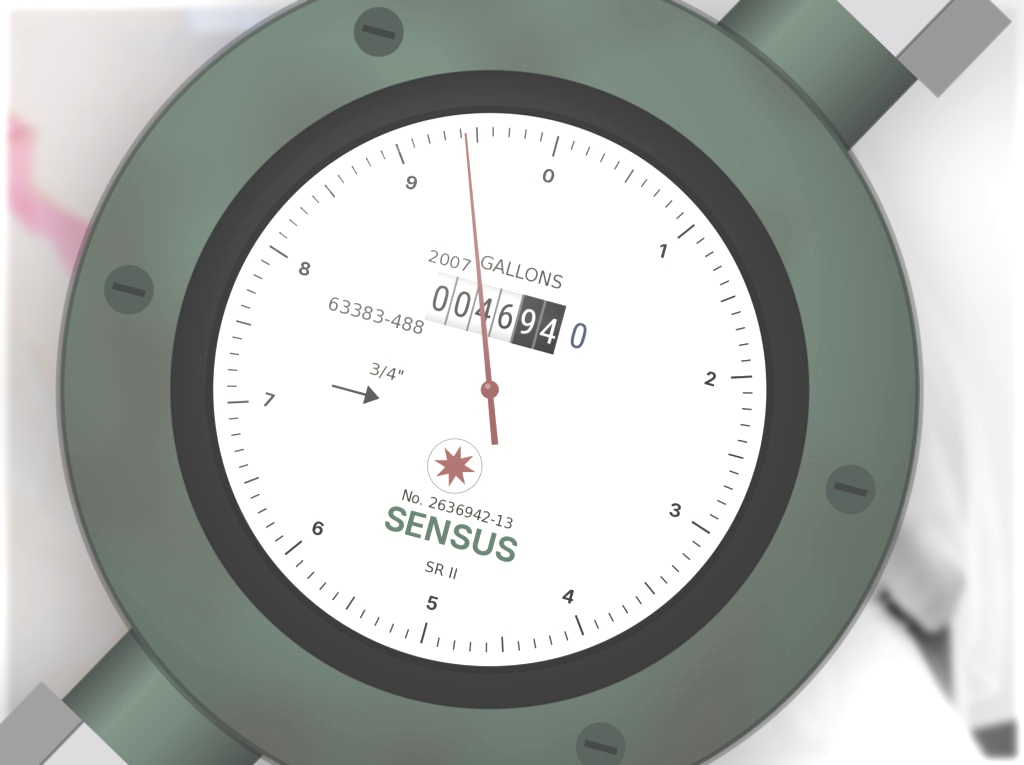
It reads 46939.4
